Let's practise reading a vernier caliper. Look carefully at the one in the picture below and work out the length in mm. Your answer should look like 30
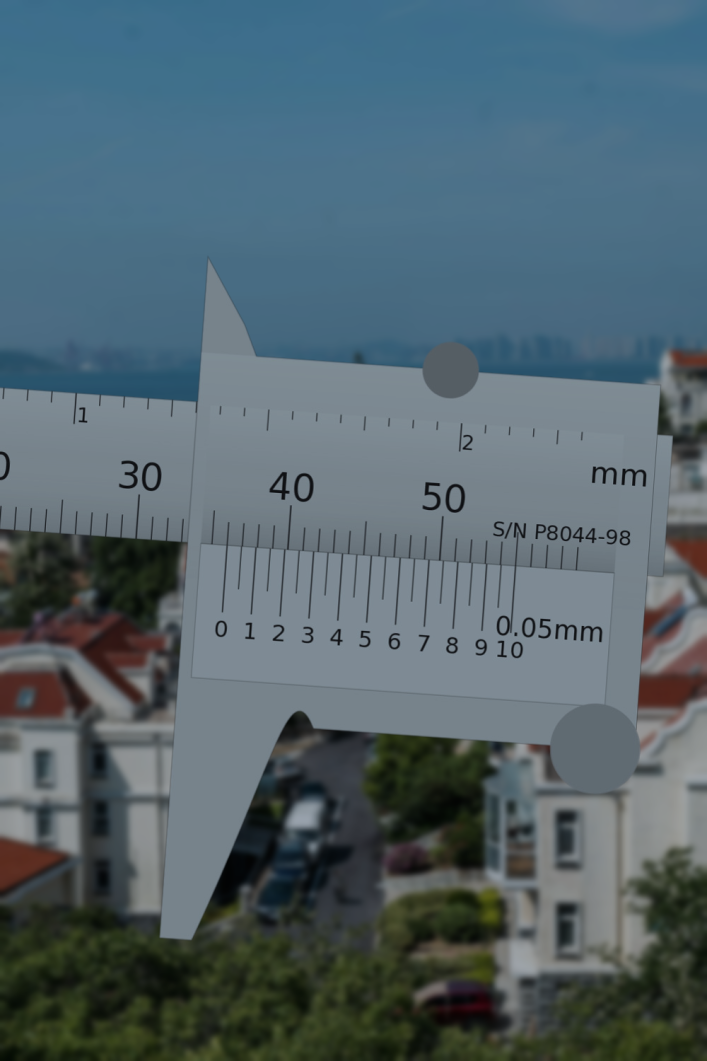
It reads 36.0
